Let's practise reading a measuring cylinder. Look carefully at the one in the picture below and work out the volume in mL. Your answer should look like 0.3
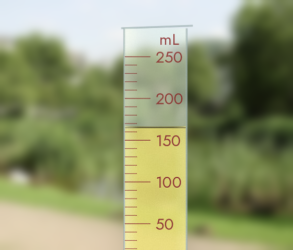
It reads 165
